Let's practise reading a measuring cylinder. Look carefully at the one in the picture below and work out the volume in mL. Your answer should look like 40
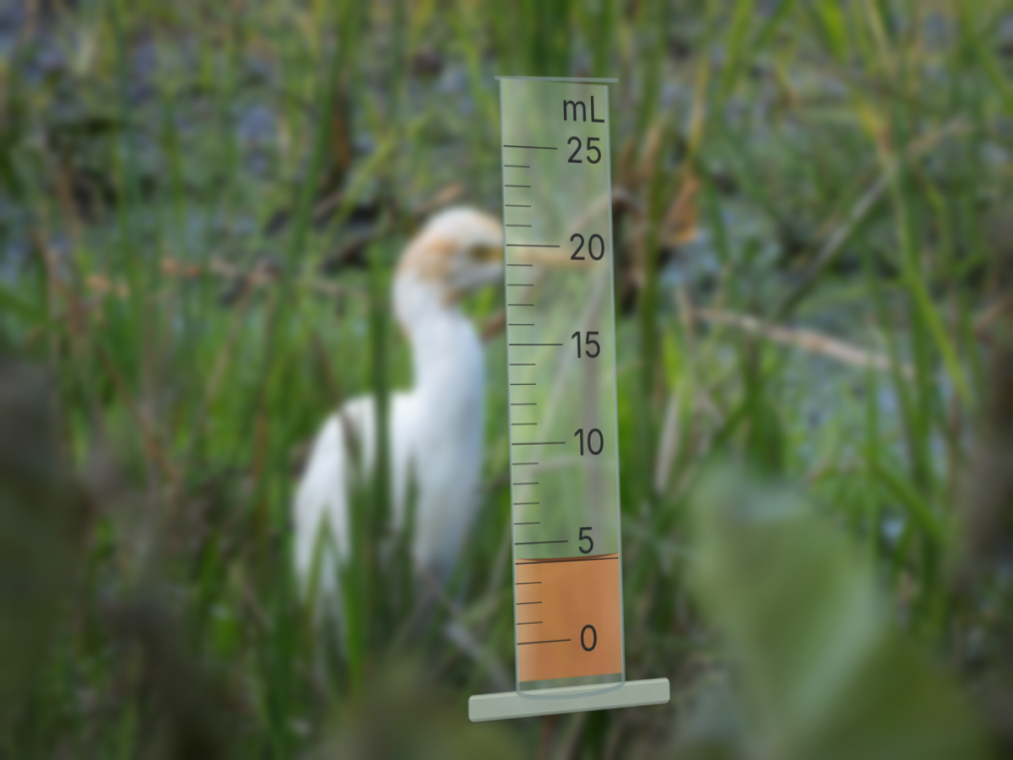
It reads 4
